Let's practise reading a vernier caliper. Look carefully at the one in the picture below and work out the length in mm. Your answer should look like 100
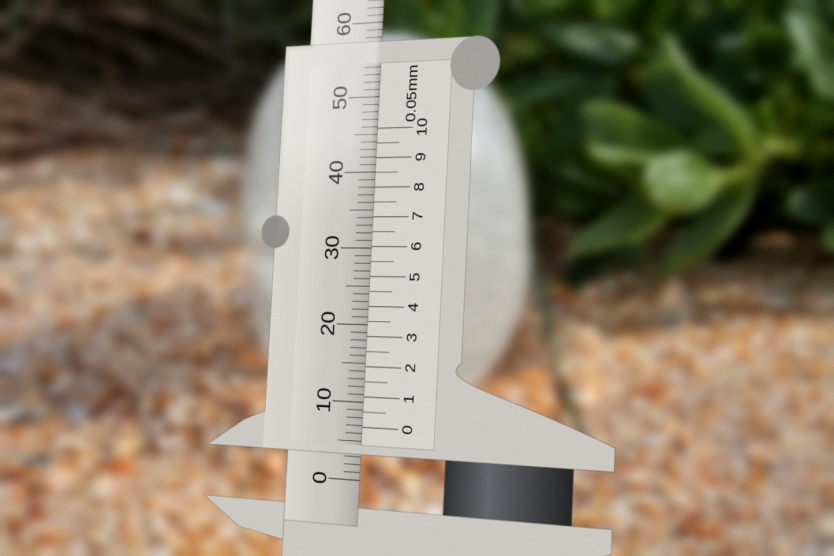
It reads 6.8
